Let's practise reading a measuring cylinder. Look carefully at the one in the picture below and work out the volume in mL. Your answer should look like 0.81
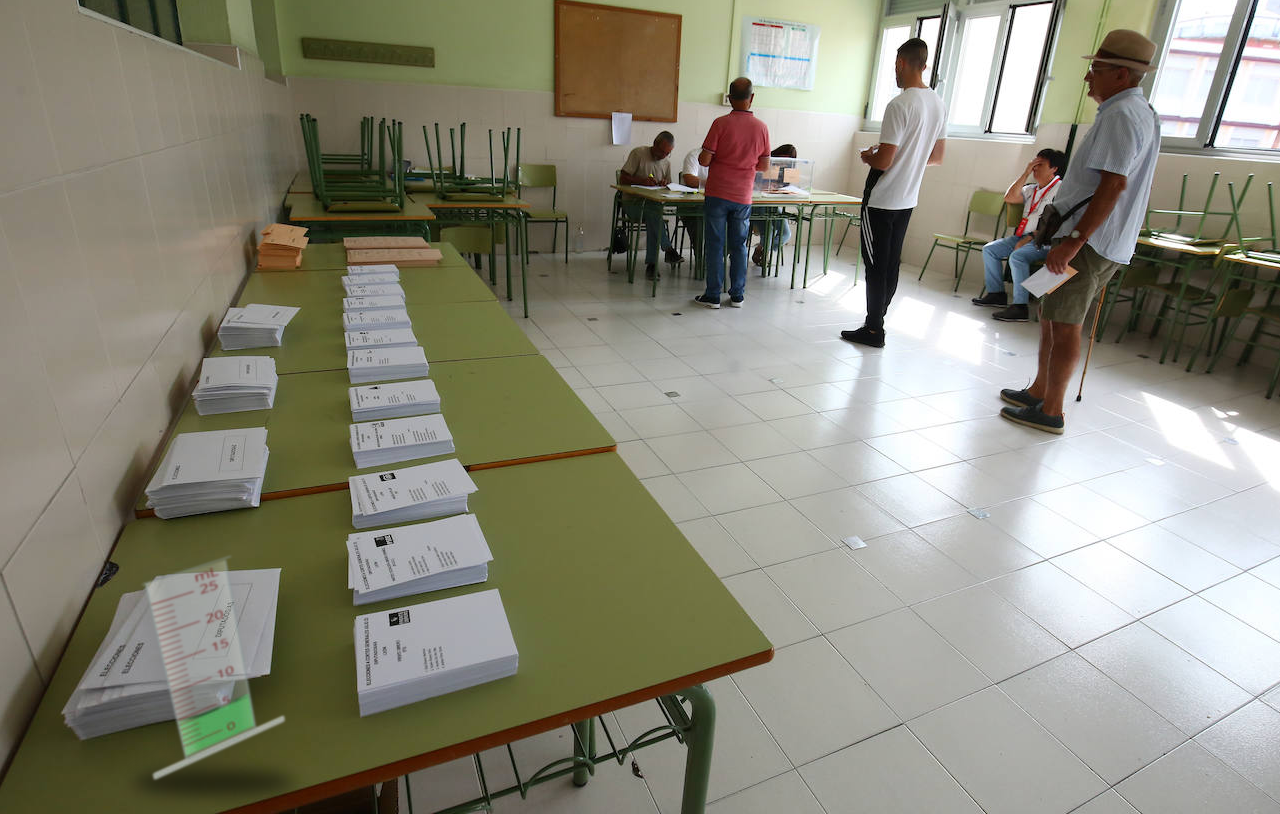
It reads 4
